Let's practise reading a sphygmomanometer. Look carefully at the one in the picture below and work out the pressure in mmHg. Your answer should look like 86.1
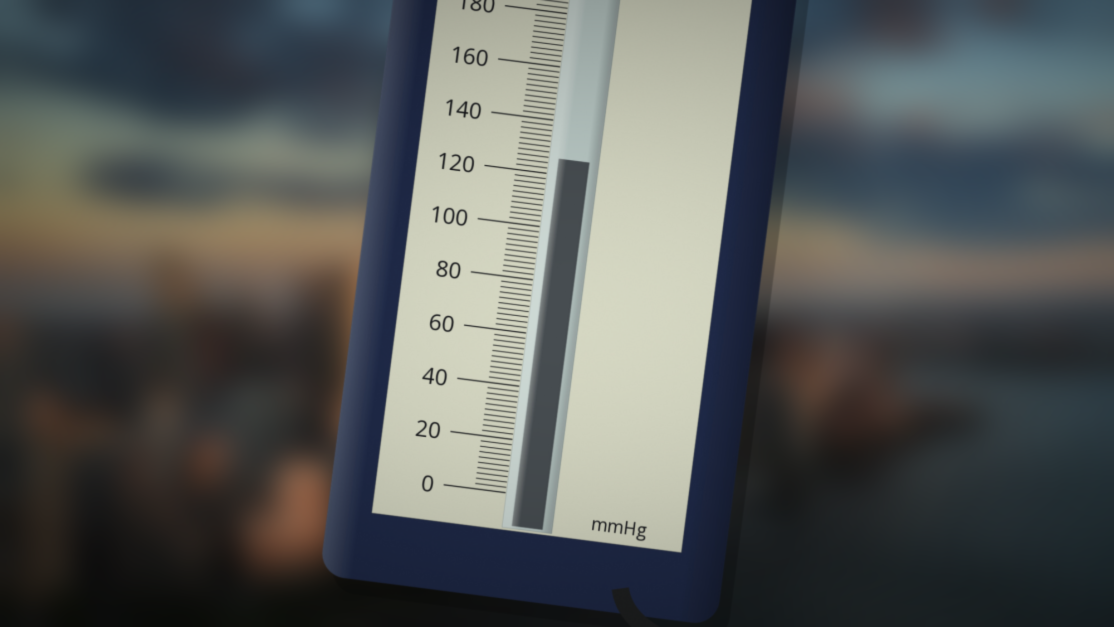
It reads 126
